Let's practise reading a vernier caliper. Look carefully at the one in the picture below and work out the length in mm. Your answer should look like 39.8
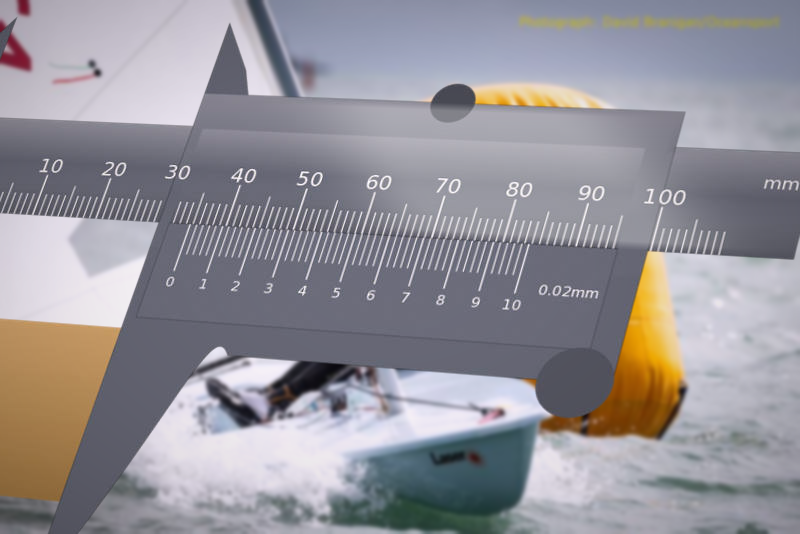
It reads 34.6
